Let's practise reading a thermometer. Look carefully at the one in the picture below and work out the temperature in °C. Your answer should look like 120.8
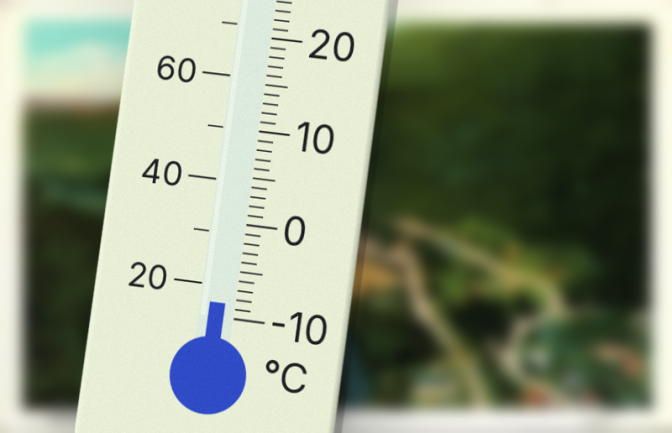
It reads -8.5
